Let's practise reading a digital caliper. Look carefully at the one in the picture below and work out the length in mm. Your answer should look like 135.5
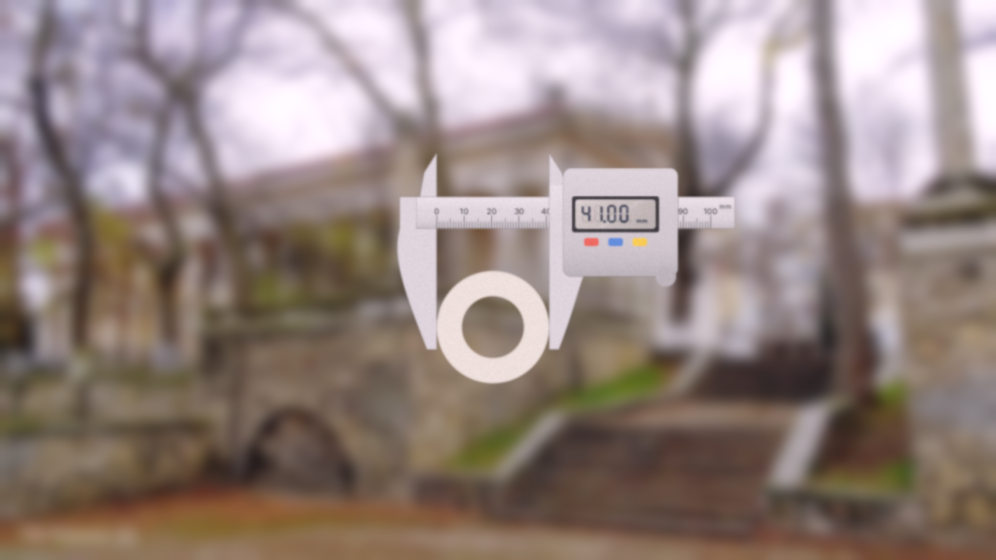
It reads 41.00
